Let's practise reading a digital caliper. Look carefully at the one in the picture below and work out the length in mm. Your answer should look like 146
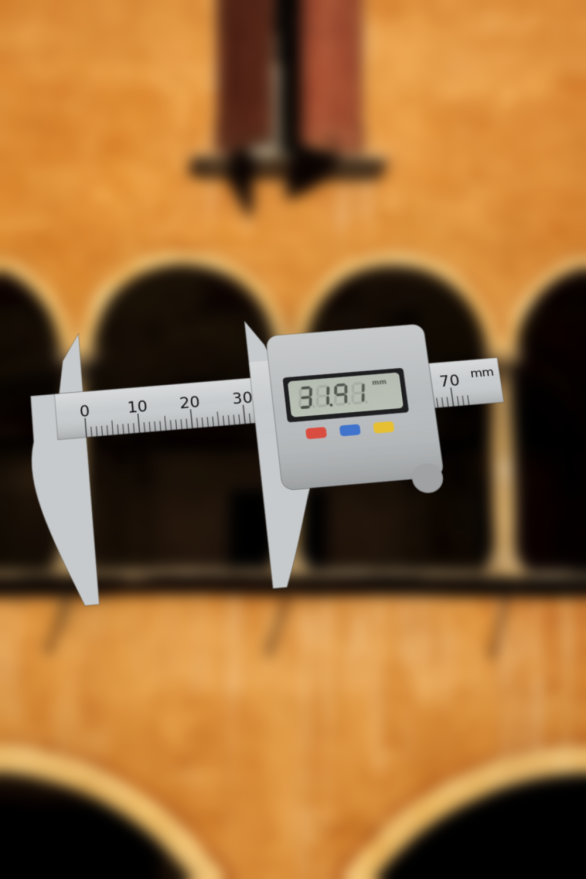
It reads 31.91
